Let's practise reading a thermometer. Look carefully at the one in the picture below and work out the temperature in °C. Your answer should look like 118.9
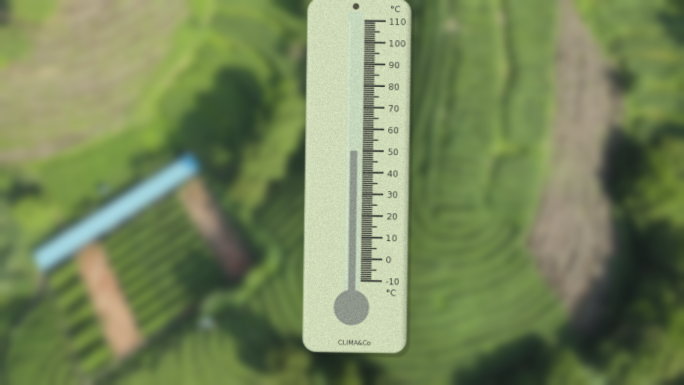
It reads 50
